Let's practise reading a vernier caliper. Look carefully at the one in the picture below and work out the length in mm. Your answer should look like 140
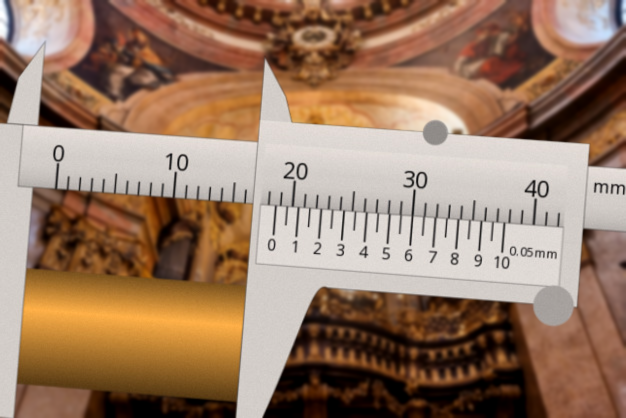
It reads 18.6
